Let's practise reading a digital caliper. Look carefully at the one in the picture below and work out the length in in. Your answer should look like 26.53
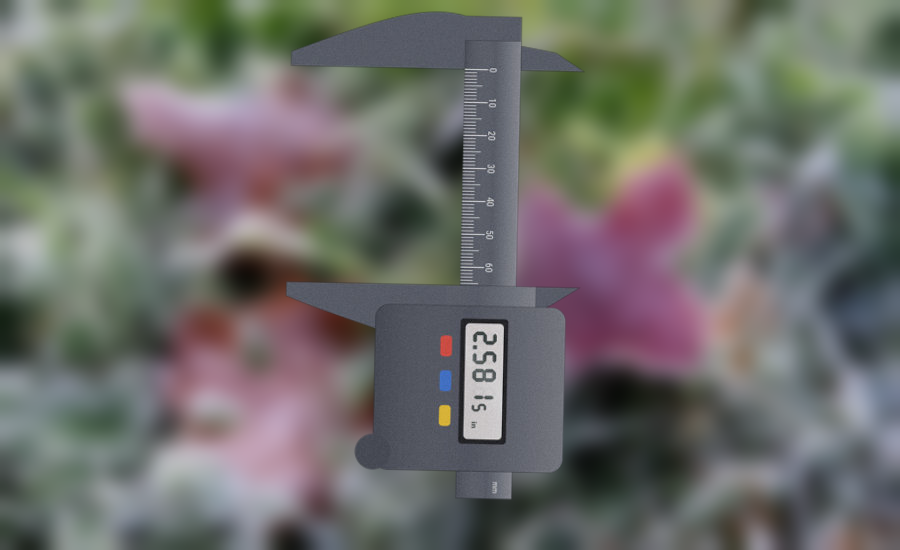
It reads 2.5815
